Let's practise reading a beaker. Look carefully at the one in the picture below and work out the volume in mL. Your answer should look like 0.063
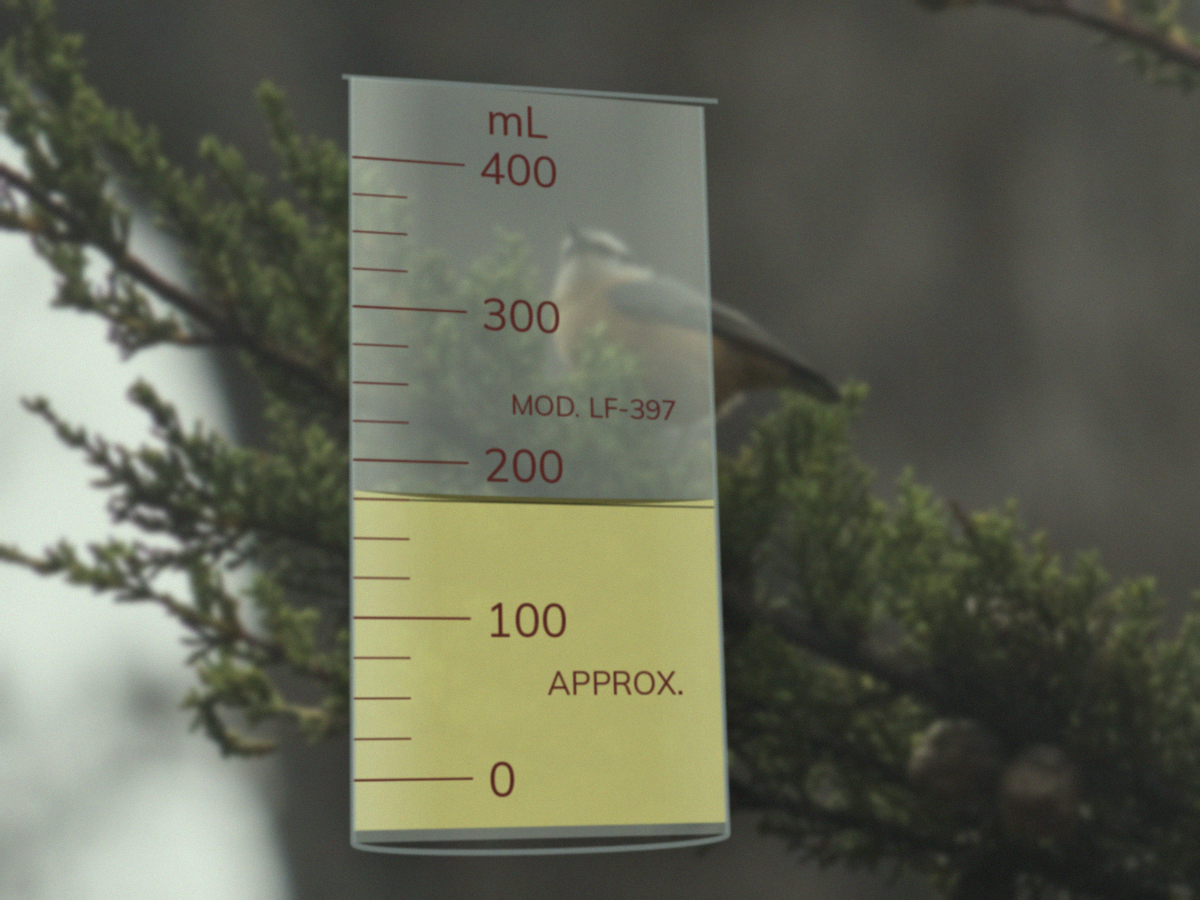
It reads 175
